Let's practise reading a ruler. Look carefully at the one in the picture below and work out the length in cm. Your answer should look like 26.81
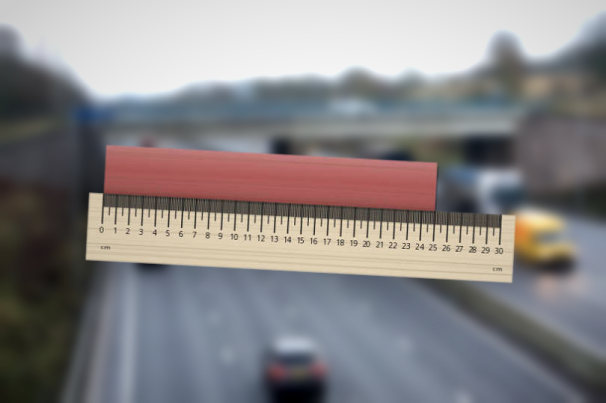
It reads 25
